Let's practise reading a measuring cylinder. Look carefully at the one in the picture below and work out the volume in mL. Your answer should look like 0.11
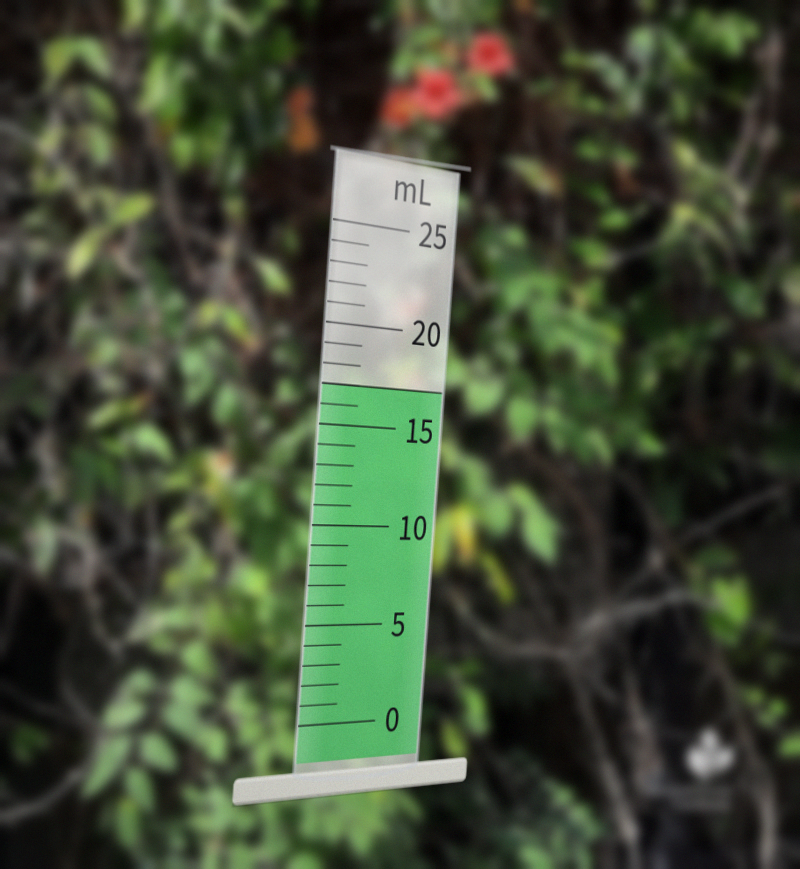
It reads 17
